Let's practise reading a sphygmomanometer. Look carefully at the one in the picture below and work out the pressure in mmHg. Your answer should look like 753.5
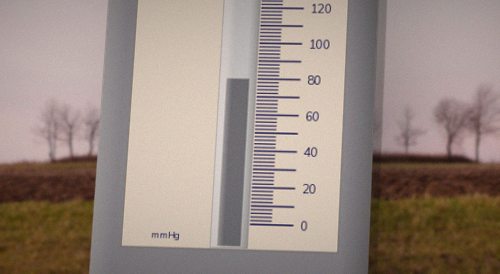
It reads 80
